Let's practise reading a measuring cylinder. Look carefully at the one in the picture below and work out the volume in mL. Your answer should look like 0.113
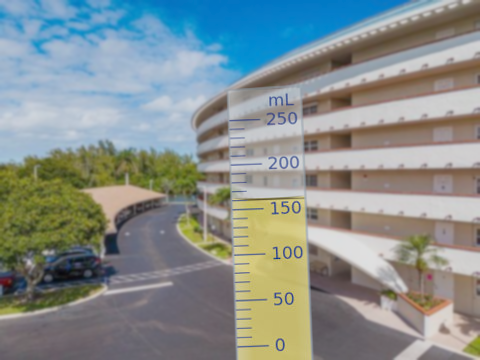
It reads 160
